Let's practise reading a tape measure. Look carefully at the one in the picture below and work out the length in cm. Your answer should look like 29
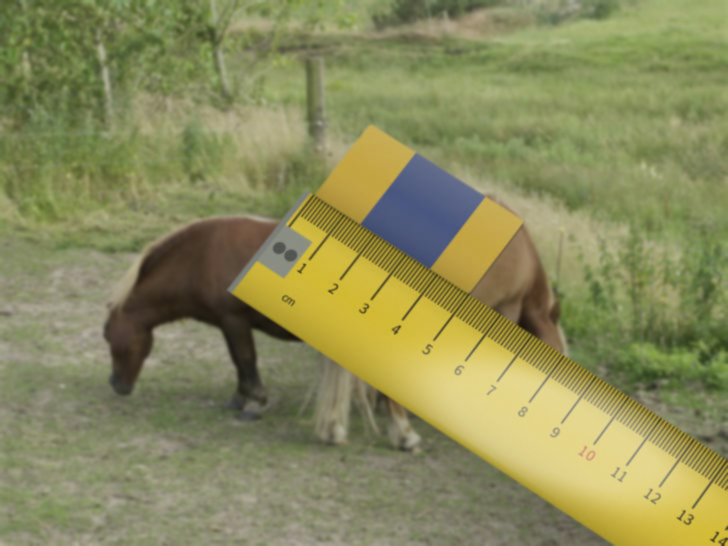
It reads 5
